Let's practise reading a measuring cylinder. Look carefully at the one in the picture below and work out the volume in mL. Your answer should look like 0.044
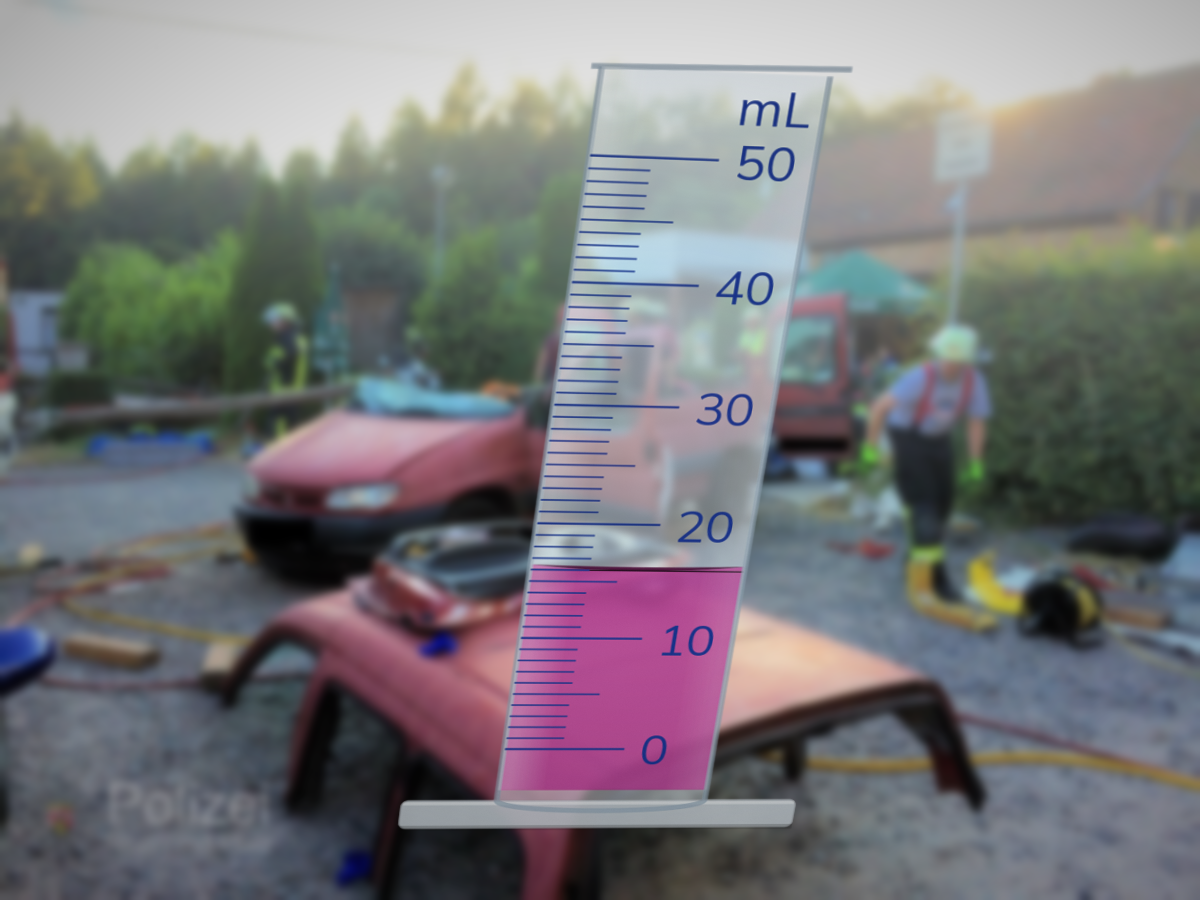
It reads 16
